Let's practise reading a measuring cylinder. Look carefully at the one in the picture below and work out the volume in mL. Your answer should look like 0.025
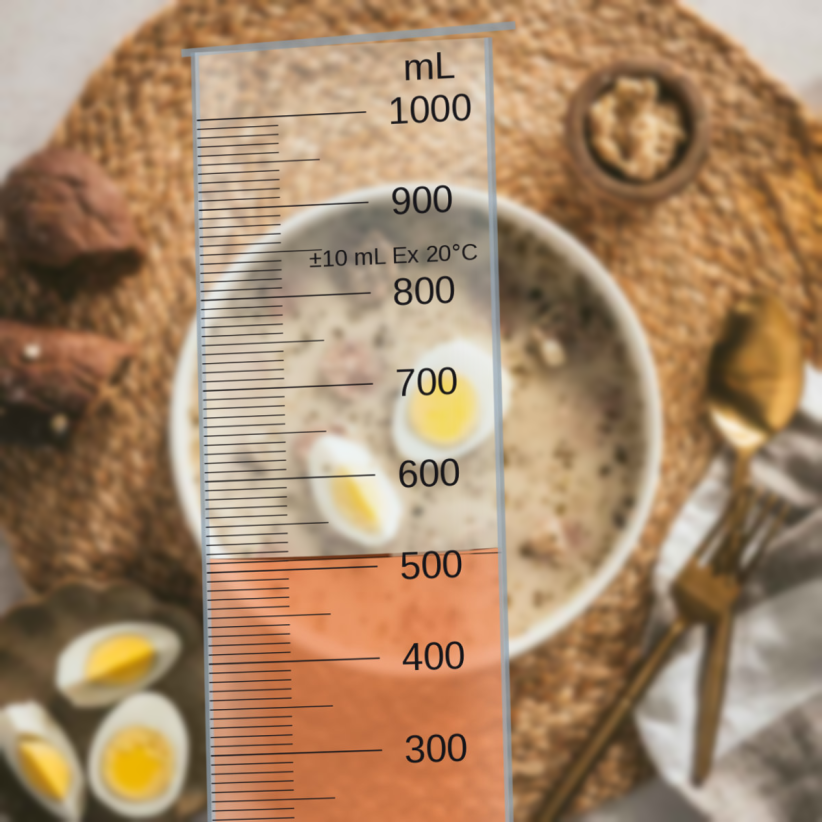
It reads 510
